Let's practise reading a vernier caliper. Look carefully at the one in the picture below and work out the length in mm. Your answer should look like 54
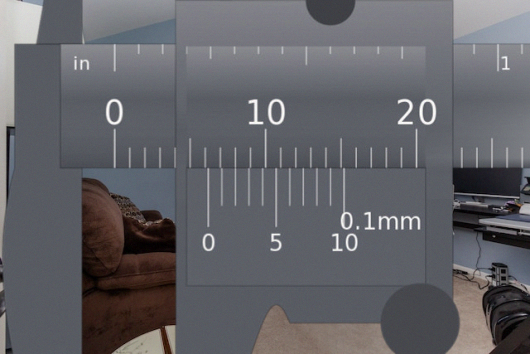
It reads 6.2
